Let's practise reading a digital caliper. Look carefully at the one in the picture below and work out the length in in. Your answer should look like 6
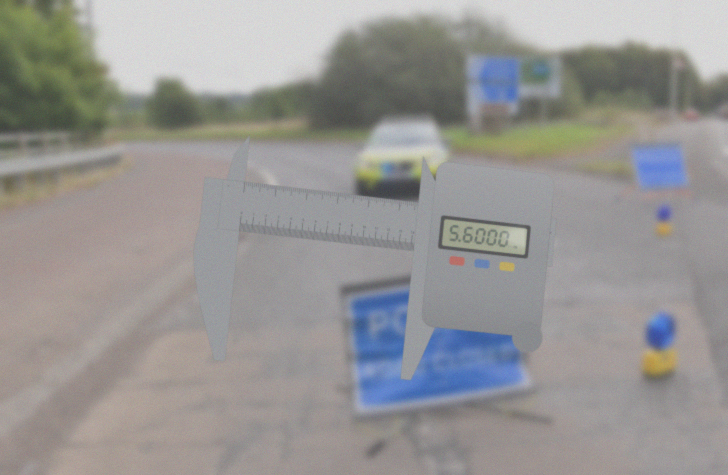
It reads 5.6000
